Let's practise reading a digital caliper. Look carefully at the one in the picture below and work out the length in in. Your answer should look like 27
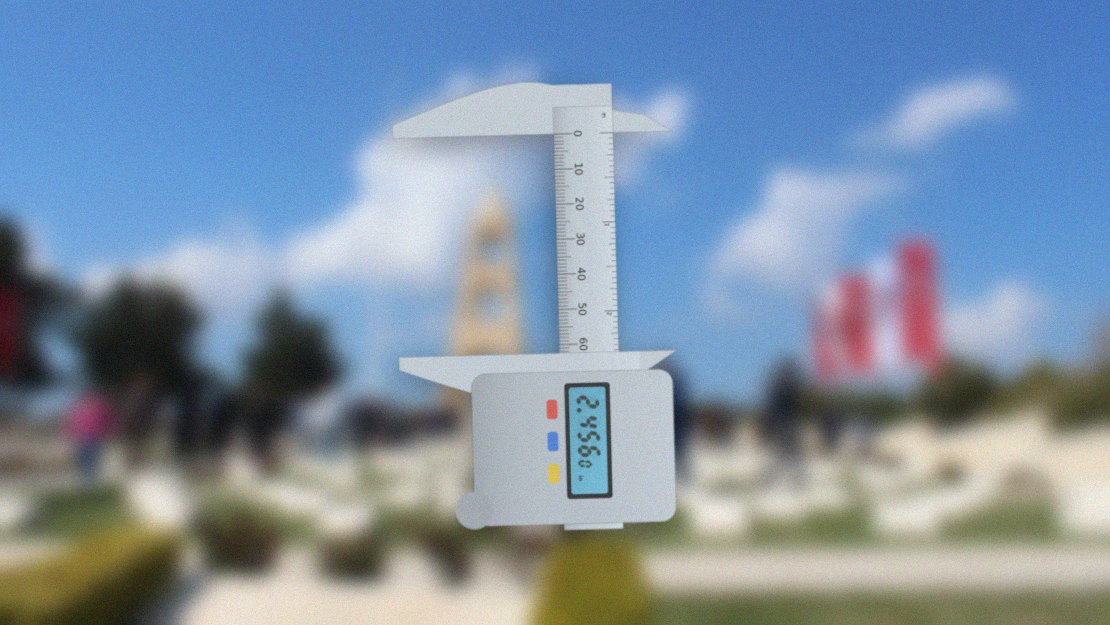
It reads 2.4560
